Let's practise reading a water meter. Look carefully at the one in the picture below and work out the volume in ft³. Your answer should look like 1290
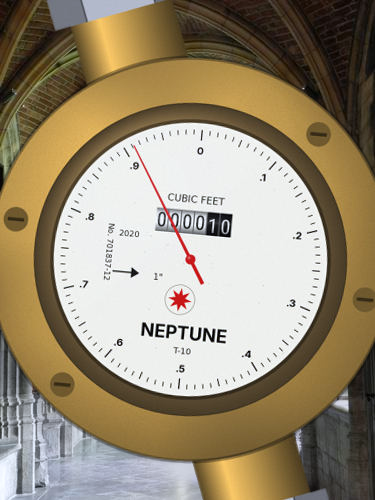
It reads 9.91
